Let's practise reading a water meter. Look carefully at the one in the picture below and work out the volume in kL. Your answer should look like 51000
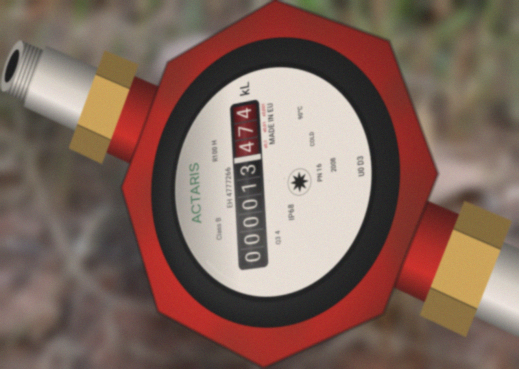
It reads 13.474
